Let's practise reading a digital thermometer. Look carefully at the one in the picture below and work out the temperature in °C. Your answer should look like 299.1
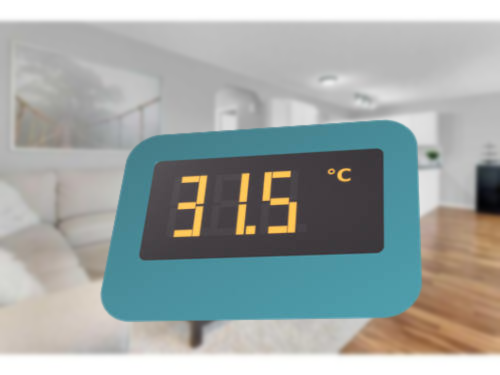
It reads 31.5
